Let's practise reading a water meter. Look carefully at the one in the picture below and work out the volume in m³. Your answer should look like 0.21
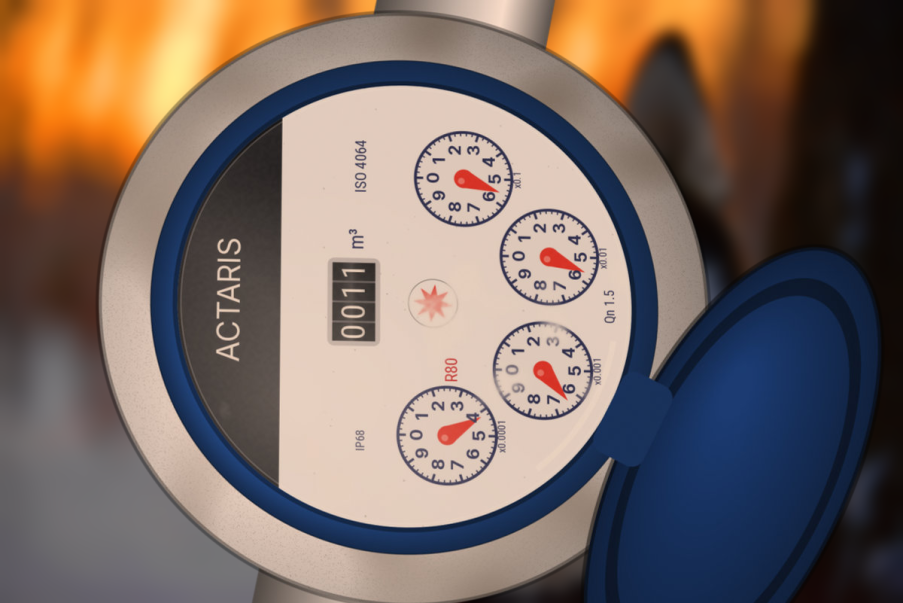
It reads 11.5564
